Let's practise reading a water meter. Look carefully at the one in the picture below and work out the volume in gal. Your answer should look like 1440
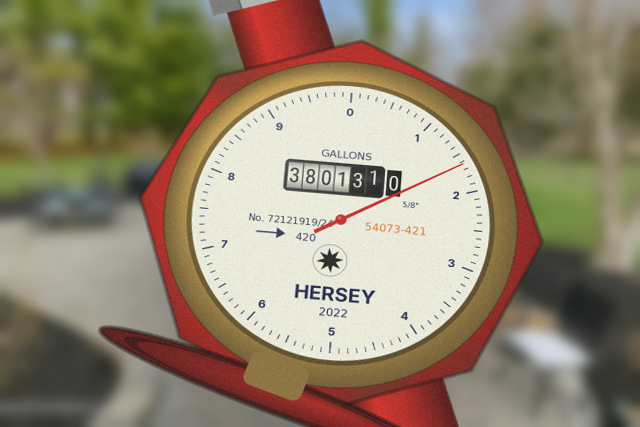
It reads 3801311.6
